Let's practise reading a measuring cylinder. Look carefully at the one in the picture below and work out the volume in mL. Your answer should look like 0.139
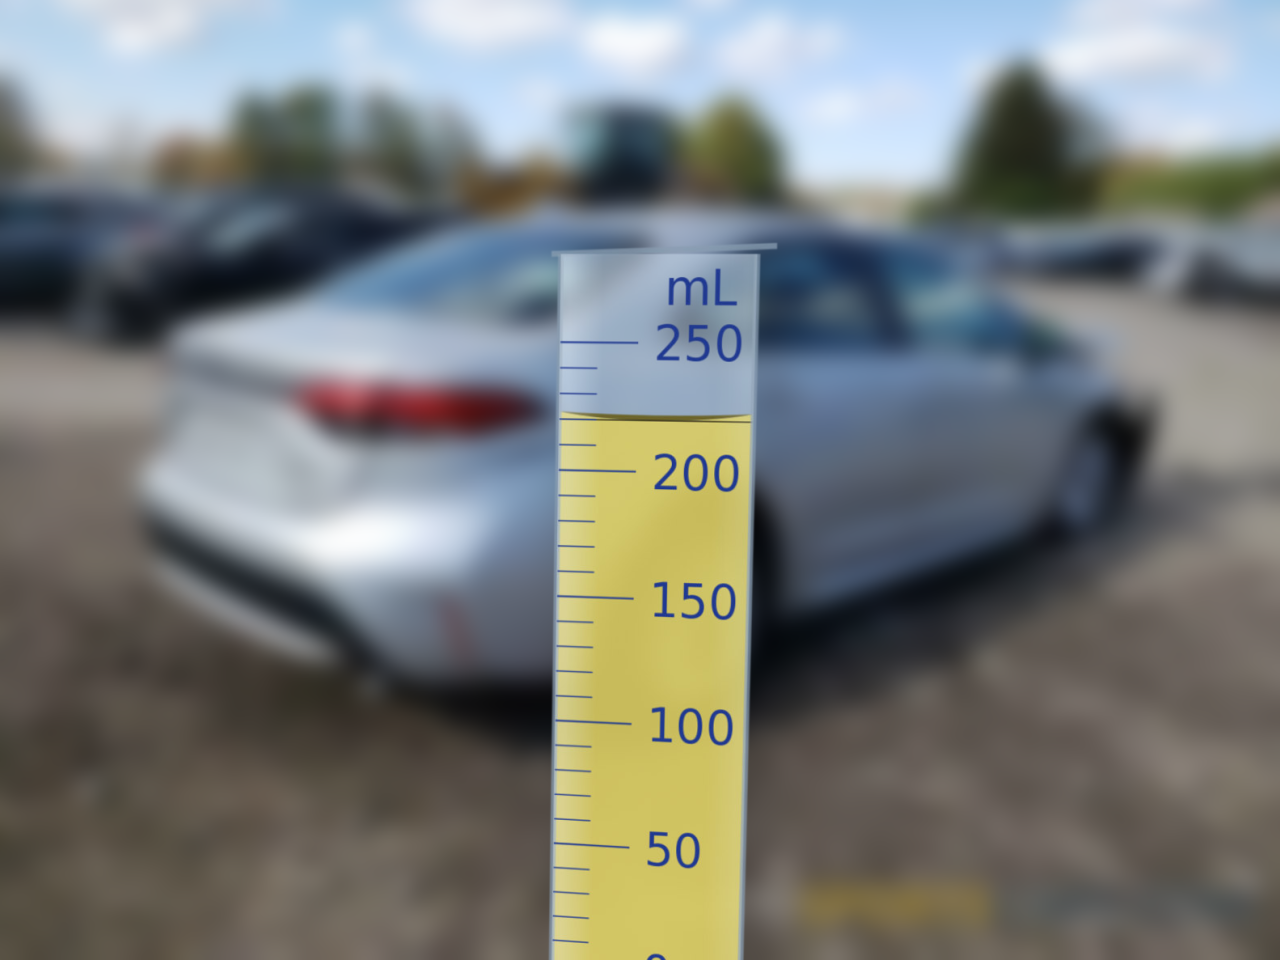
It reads 220
